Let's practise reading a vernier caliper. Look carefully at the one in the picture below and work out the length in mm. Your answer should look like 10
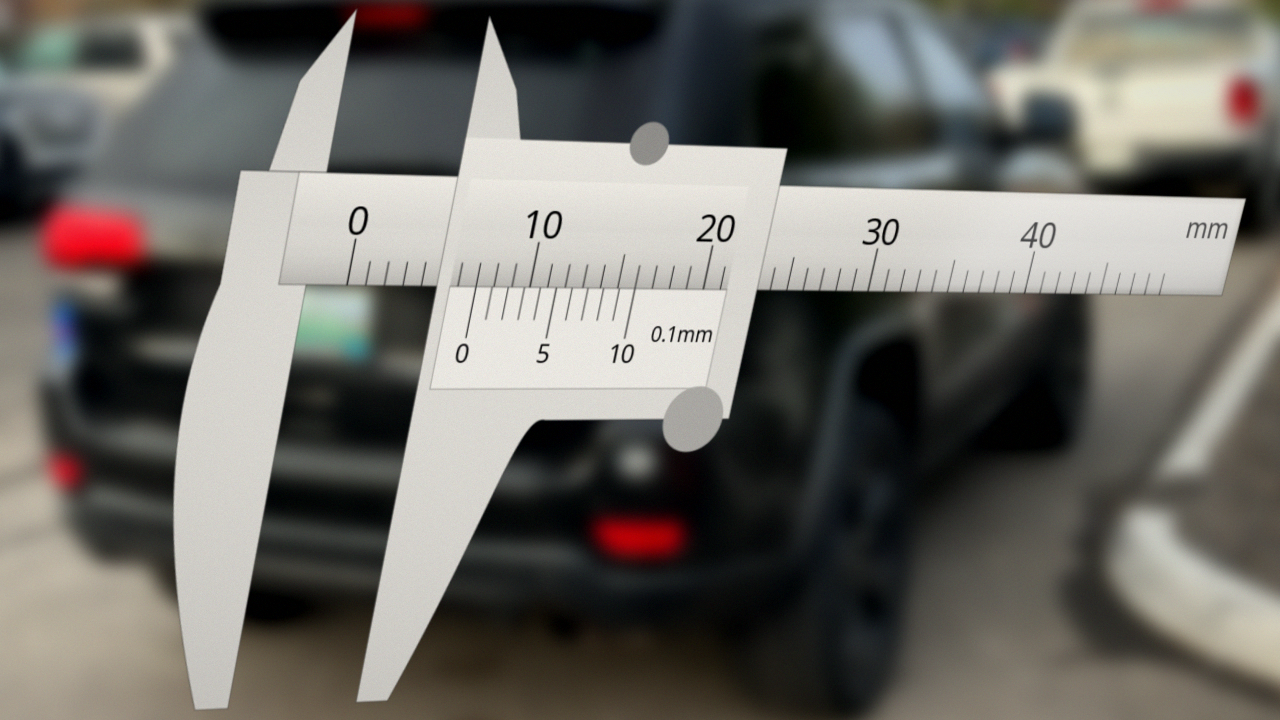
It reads 7.0
